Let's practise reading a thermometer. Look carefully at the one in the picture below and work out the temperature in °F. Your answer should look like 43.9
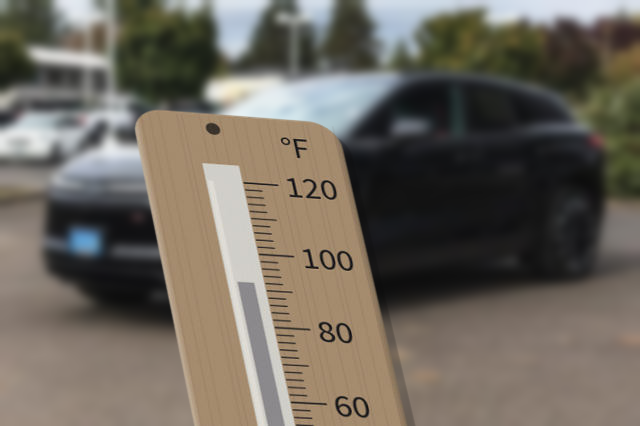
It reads 92
